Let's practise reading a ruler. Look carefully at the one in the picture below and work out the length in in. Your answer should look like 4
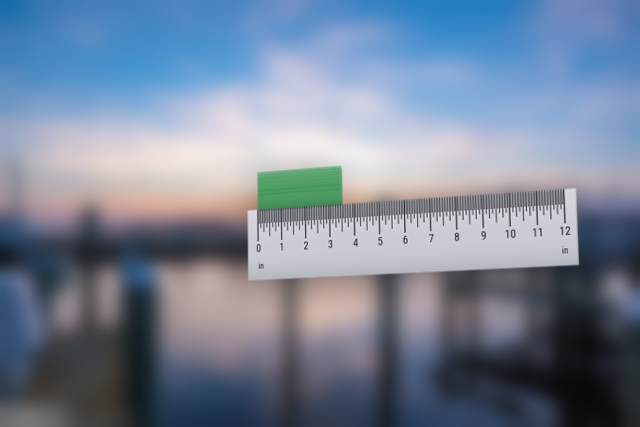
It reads 3.5
